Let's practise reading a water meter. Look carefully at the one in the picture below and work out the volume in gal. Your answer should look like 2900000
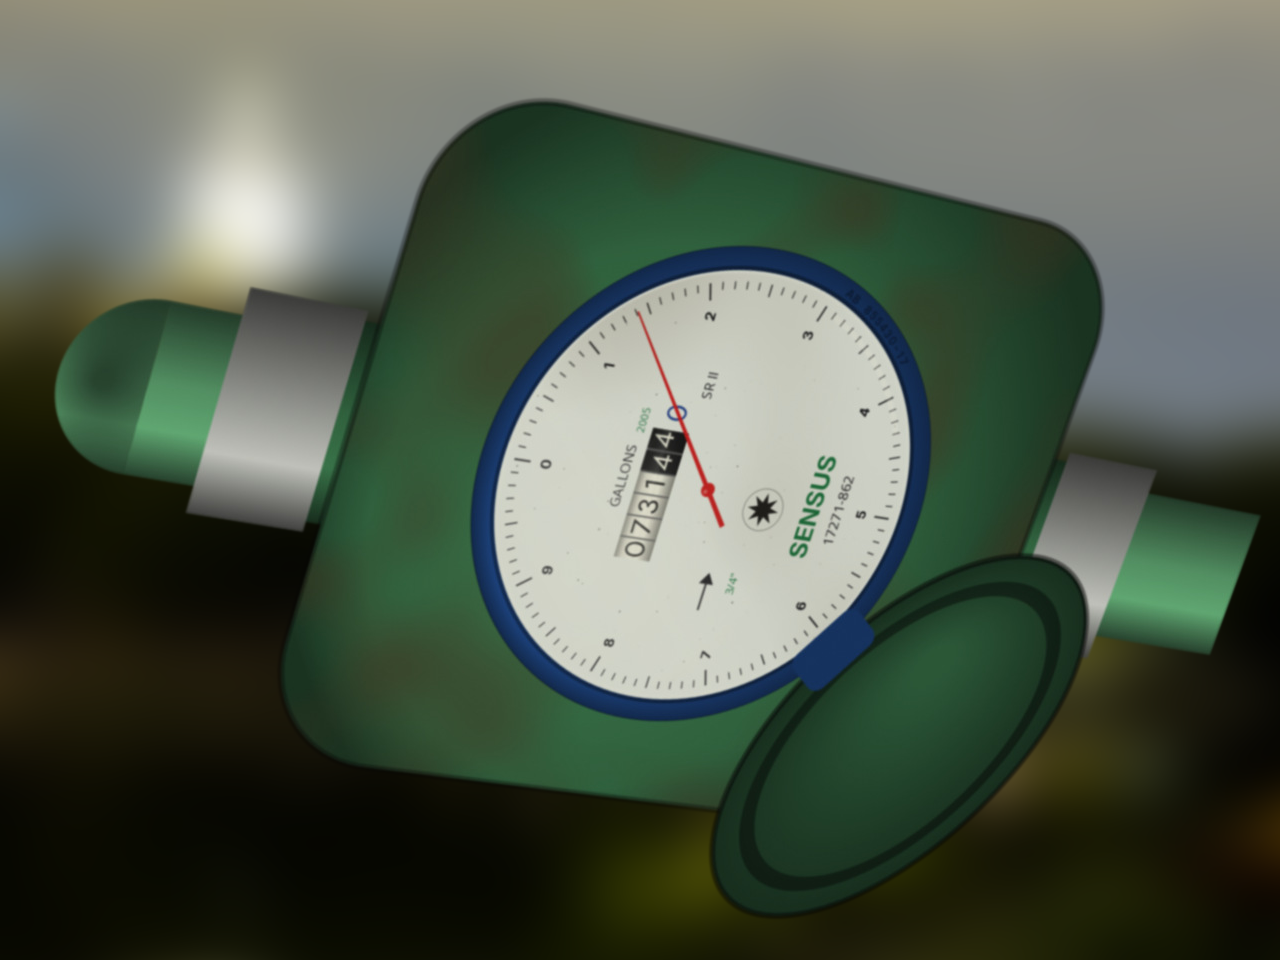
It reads 731441.4
